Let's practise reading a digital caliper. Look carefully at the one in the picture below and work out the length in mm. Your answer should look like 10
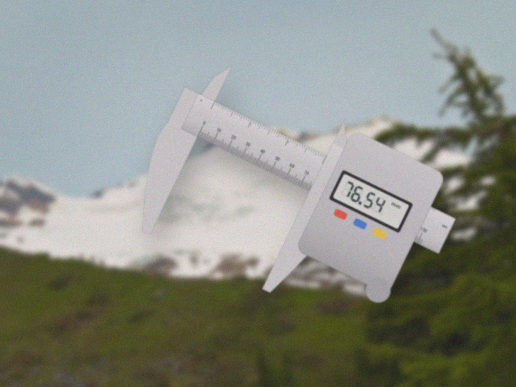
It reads 76.54
